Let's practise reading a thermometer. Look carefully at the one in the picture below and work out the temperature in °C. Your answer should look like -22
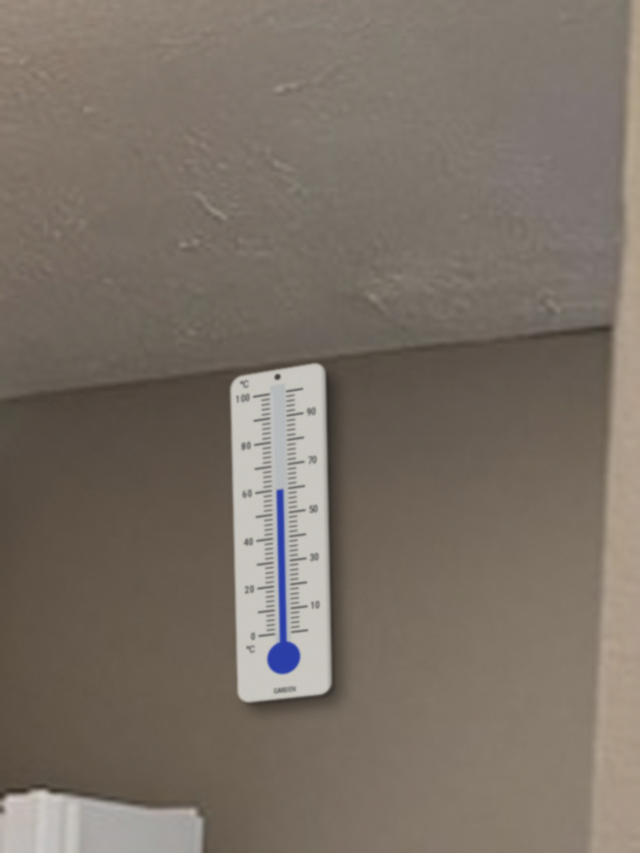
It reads 60
